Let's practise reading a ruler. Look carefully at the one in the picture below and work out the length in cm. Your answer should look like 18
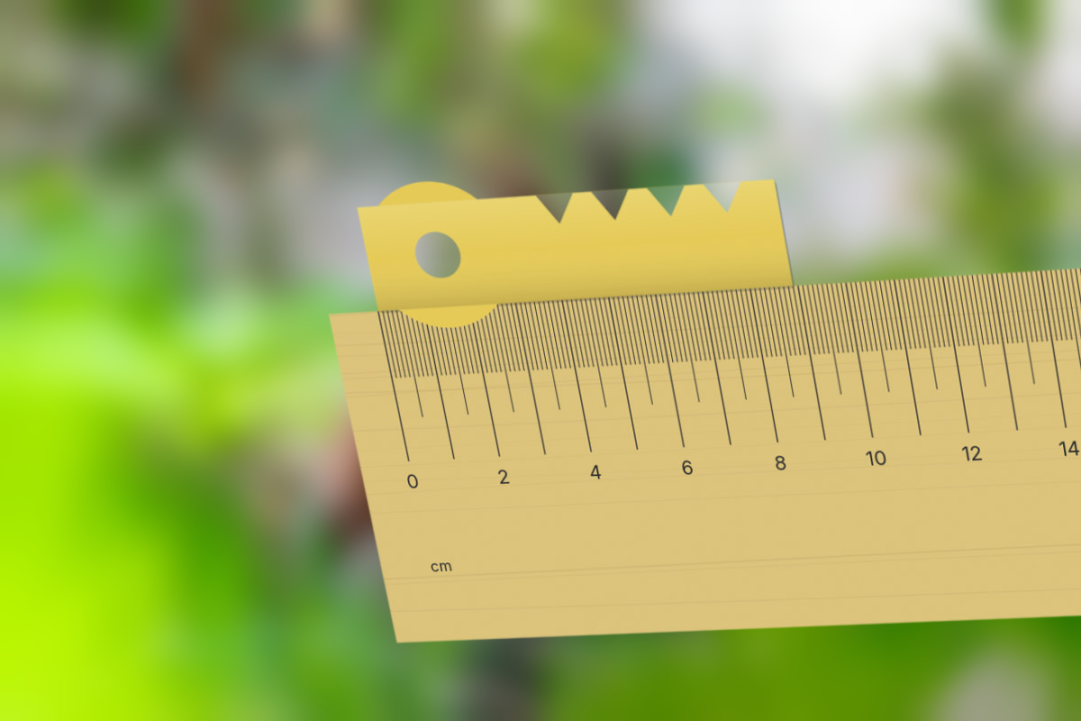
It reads 8.9
